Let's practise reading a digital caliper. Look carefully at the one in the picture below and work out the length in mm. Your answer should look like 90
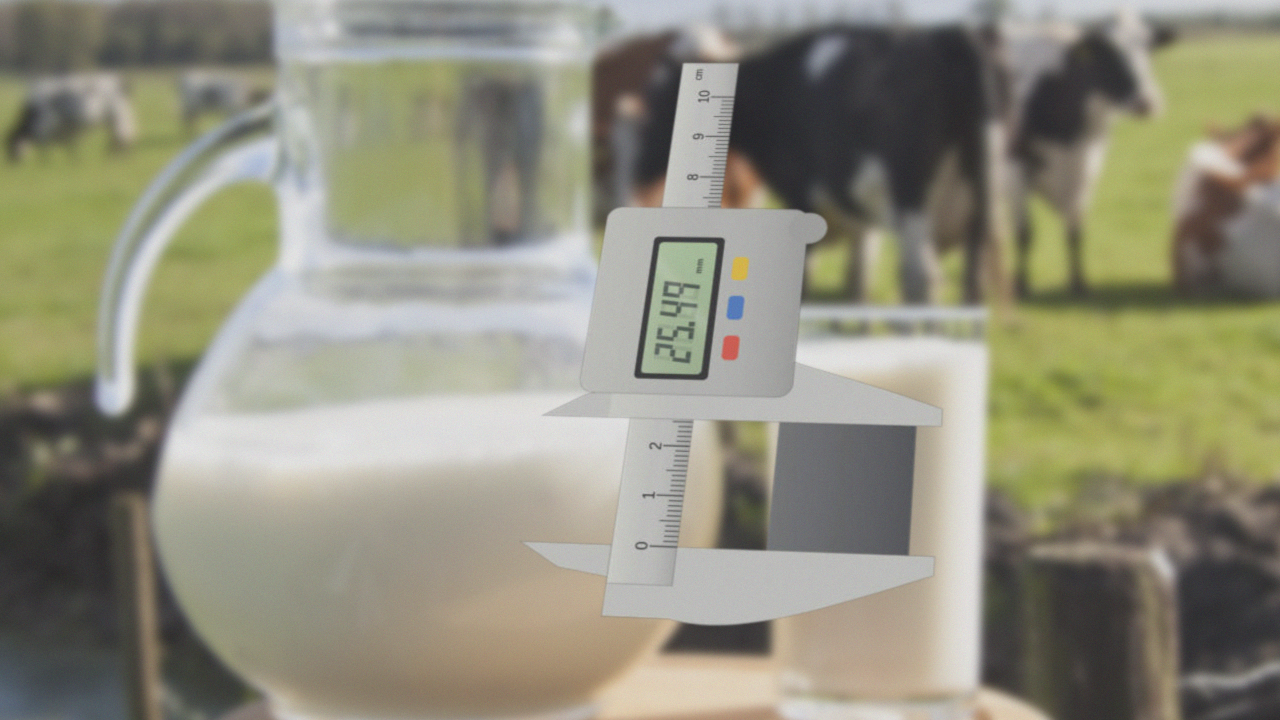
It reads 25.49
